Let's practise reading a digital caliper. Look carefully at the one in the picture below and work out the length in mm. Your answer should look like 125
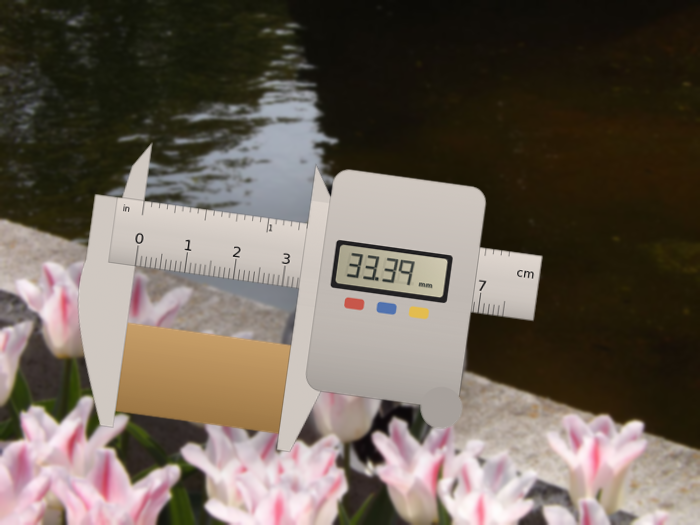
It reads 33.39
